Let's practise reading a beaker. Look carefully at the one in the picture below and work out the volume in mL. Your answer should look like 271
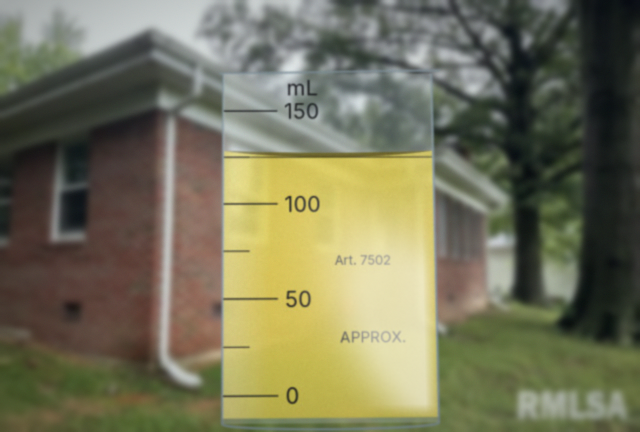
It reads 125
